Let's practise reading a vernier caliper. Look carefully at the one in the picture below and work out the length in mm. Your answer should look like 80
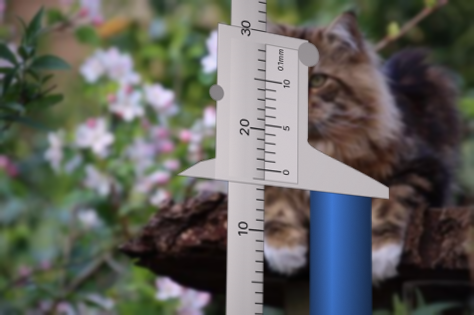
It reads 16.0
